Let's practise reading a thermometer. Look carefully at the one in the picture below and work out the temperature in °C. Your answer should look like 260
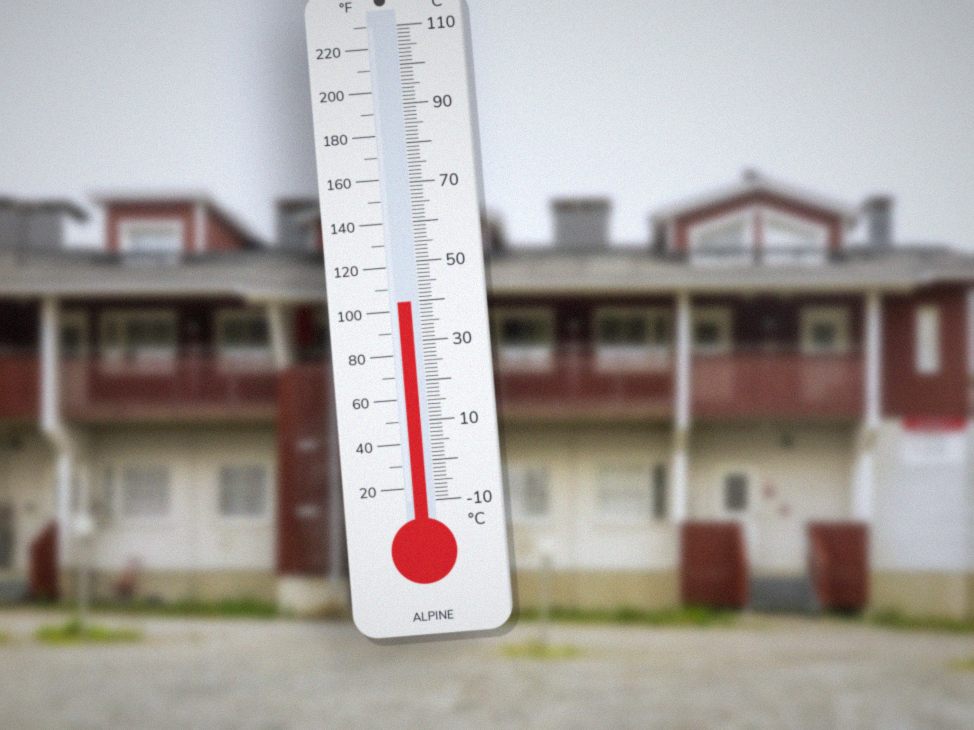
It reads 40
